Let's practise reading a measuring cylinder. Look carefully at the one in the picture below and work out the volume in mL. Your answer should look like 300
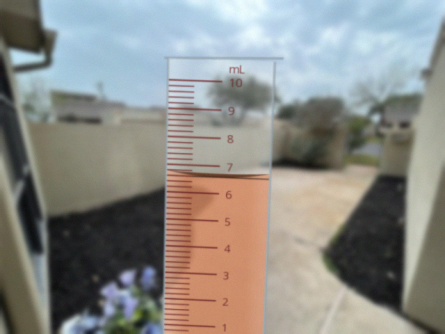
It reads 6.6
